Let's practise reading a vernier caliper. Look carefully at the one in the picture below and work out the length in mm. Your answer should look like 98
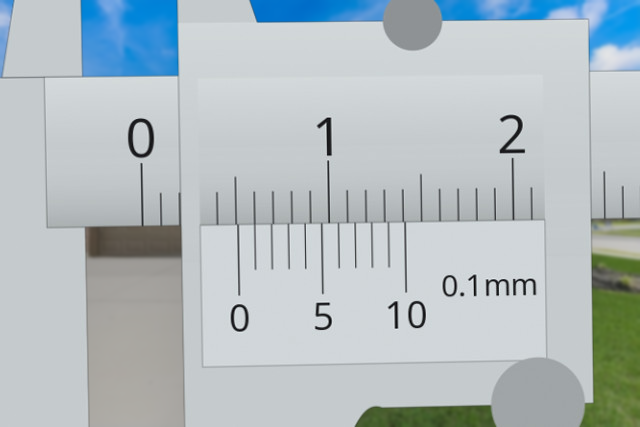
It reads 5.1
